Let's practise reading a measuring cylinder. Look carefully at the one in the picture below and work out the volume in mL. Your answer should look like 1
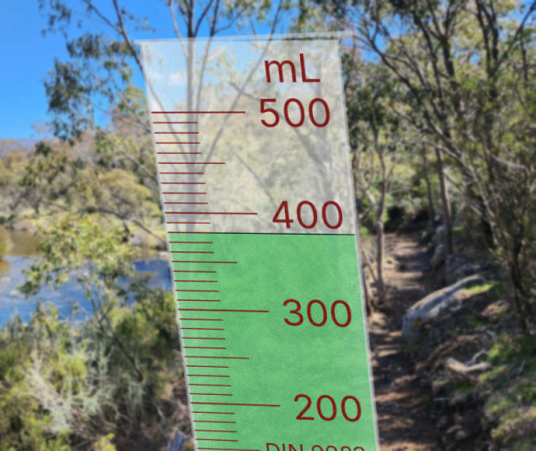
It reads 380
